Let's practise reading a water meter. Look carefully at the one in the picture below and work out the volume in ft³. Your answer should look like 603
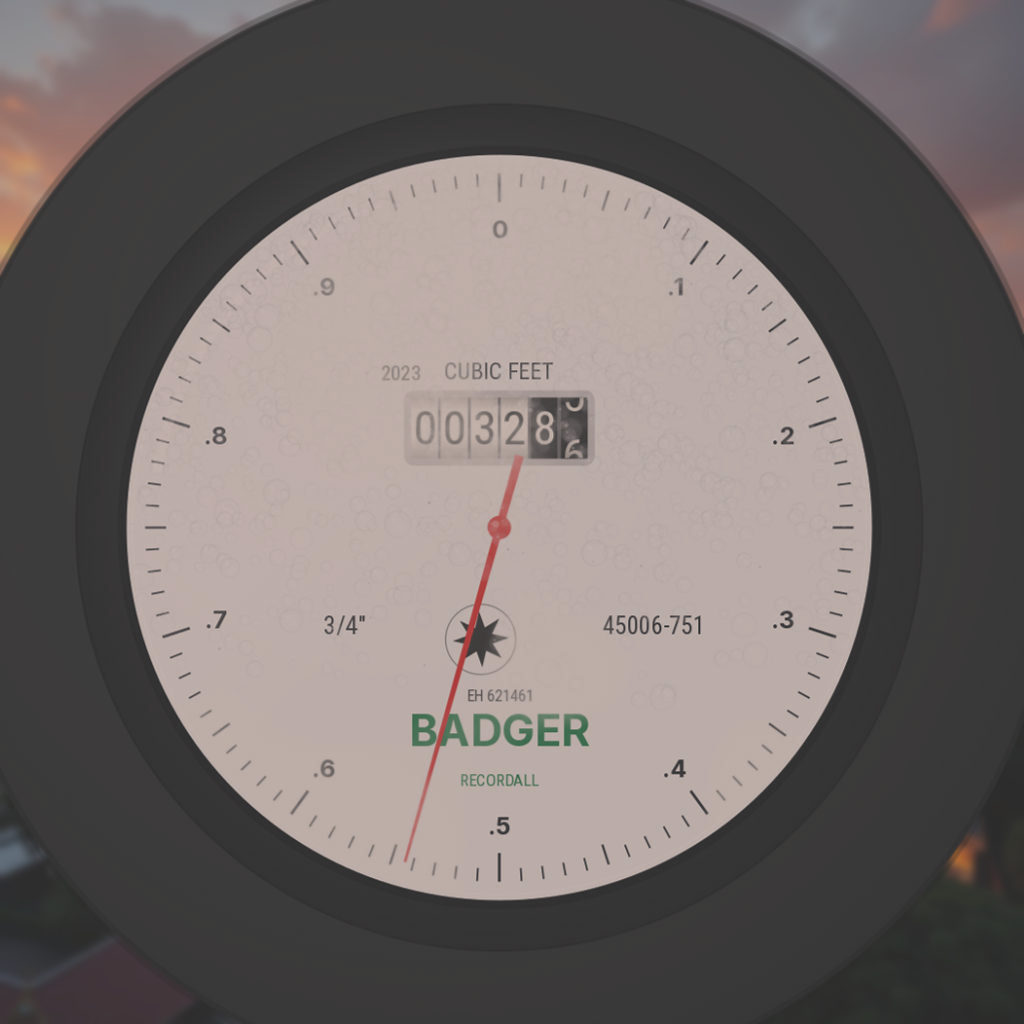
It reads 3285.54
